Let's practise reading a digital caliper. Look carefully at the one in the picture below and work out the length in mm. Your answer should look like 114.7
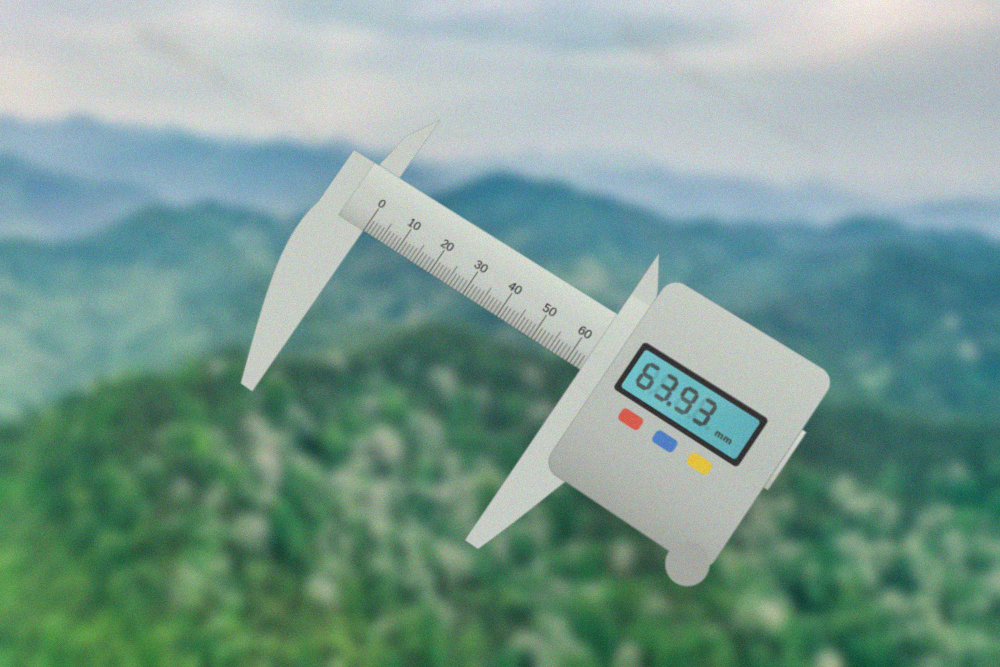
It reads 63.93
